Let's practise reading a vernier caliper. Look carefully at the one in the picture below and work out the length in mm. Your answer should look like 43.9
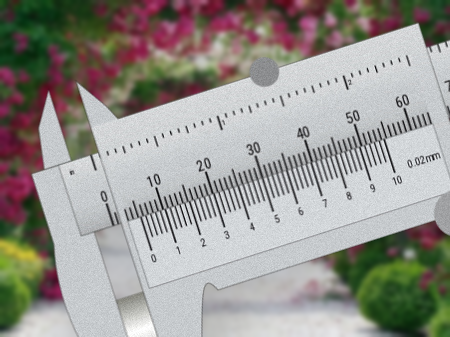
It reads 5.5
